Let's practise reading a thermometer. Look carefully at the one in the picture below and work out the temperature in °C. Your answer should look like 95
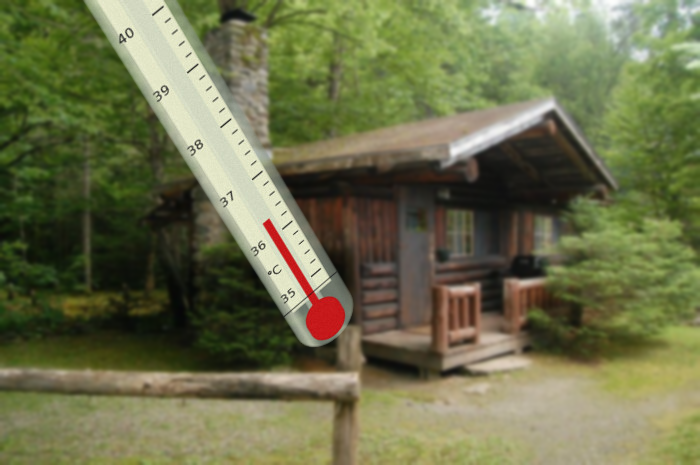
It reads 36.3
